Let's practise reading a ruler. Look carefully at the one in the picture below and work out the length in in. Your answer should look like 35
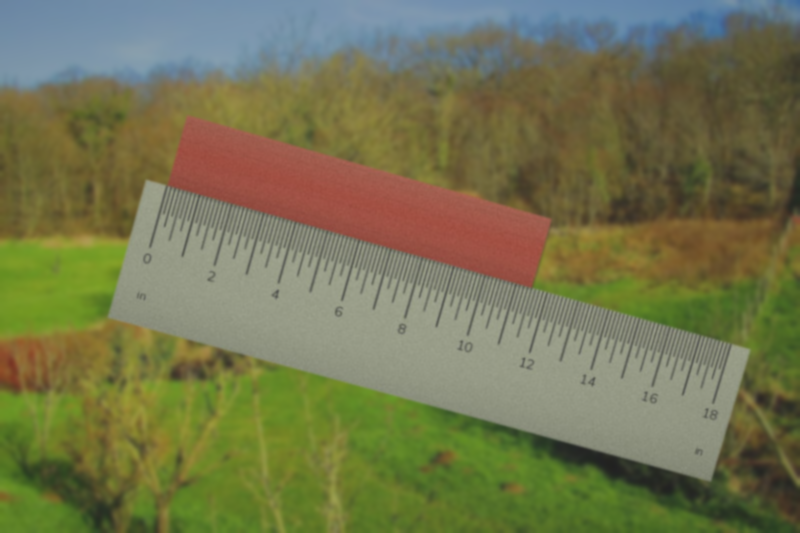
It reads 11.5
